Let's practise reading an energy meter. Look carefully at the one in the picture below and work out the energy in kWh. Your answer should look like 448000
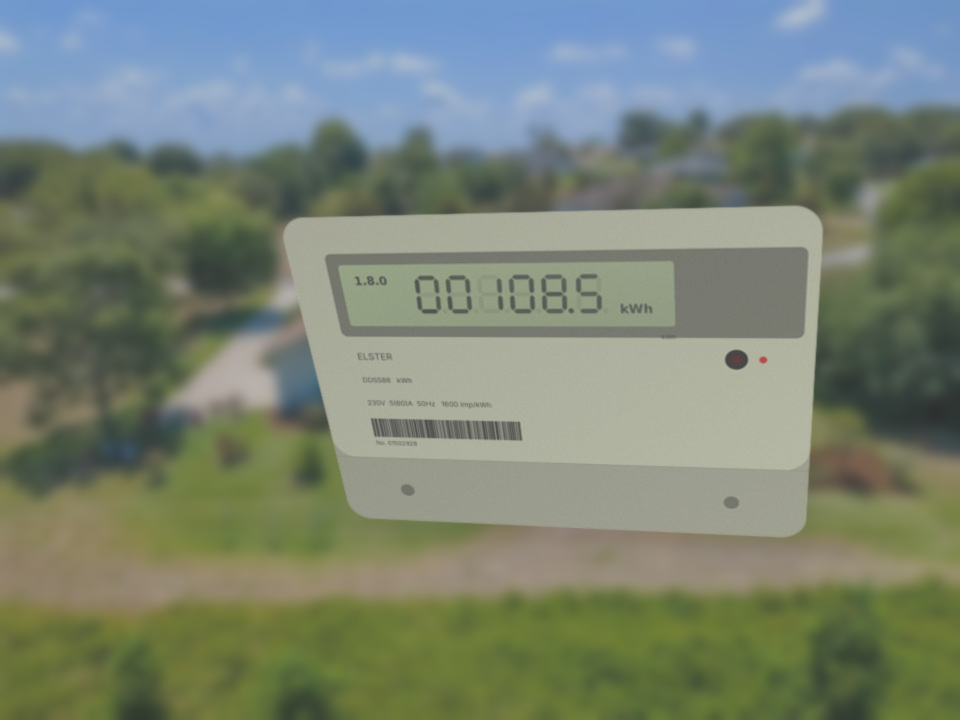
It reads 108.5
